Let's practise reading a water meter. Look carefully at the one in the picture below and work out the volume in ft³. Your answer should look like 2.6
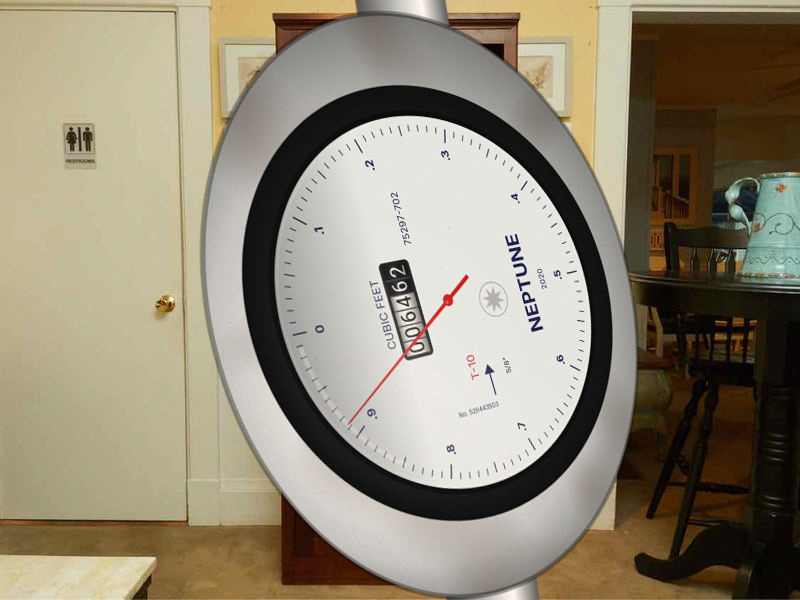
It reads 6461.91
